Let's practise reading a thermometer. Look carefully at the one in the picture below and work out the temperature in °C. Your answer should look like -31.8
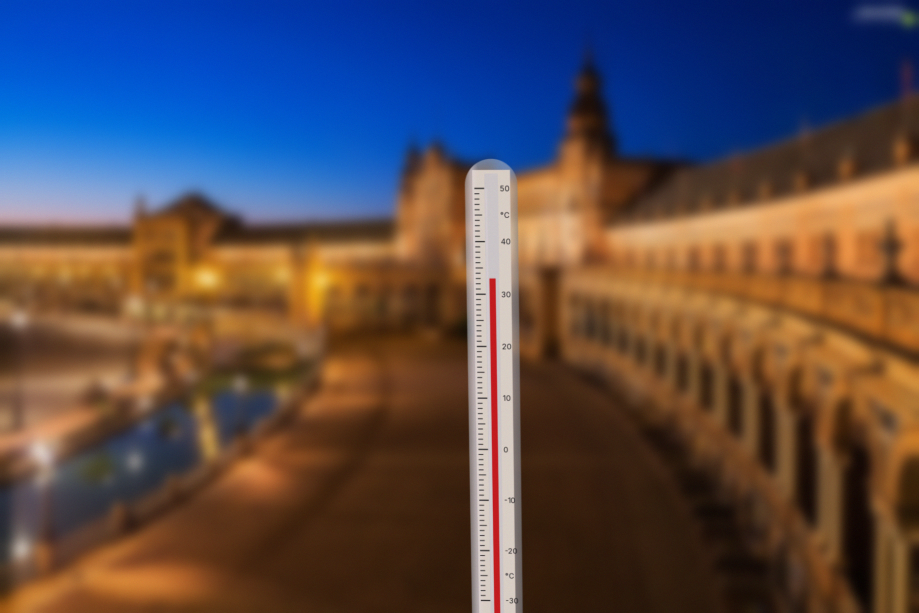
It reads 33
